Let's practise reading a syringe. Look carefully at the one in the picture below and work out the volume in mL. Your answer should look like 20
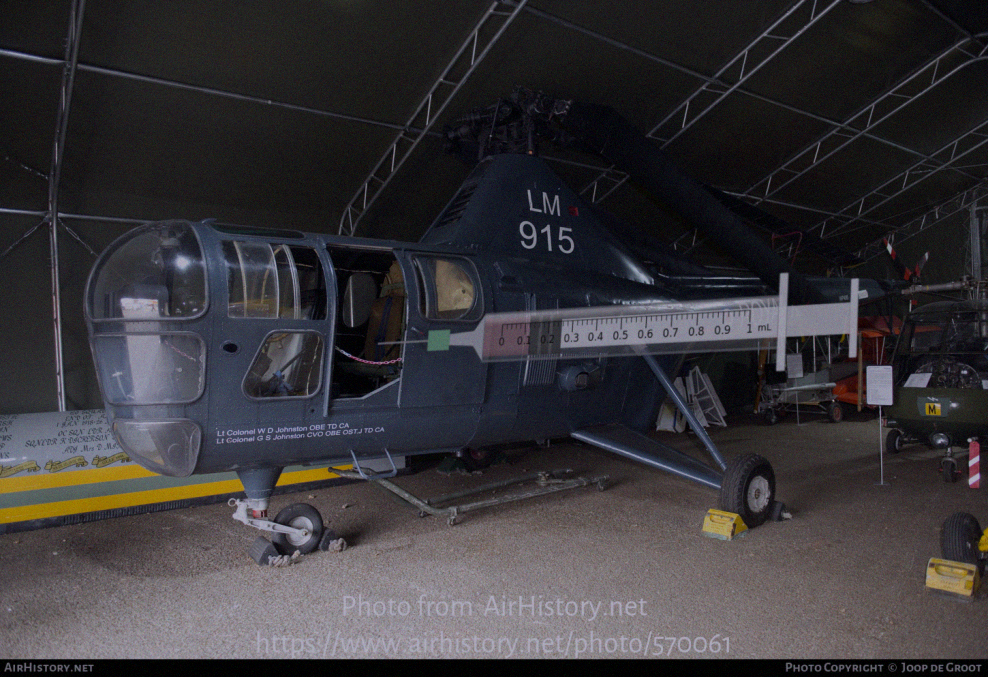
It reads 0.12
